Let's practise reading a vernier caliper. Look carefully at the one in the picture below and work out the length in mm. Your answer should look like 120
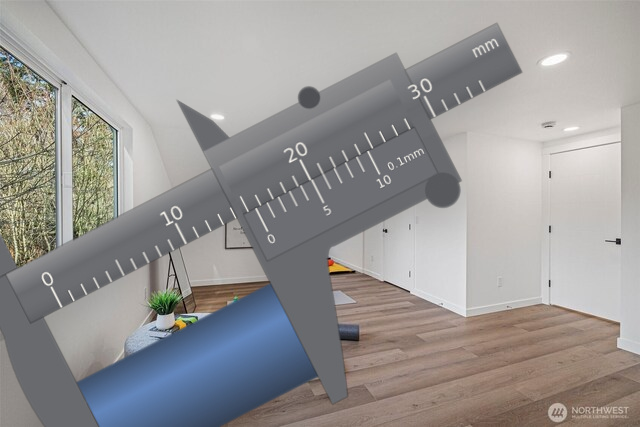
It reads 15.6
